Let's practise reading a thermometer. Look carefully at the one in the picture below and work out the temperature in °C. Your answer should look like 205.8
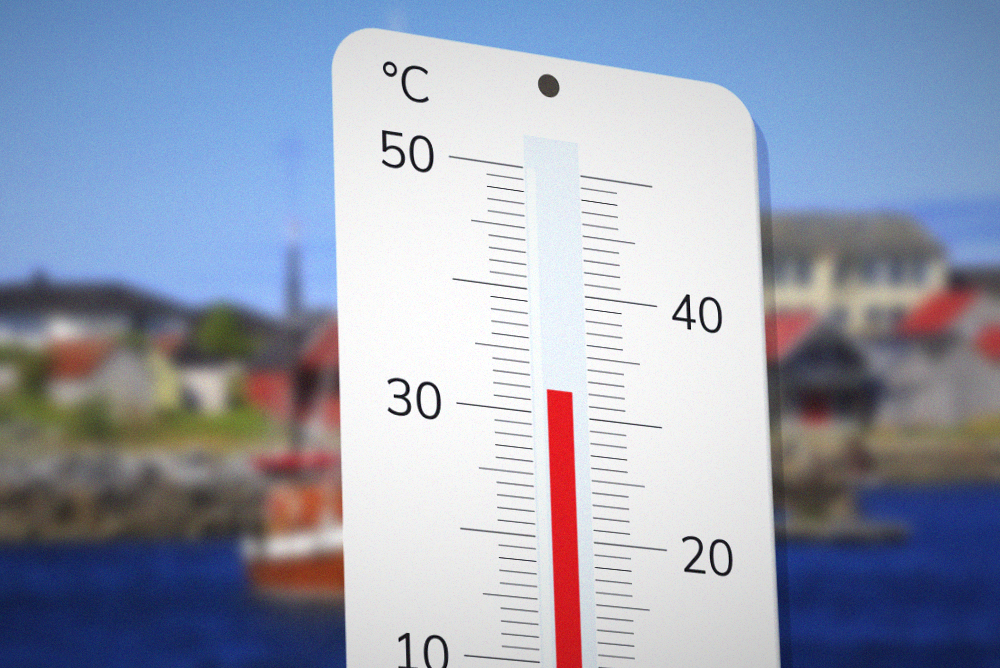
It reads 32
